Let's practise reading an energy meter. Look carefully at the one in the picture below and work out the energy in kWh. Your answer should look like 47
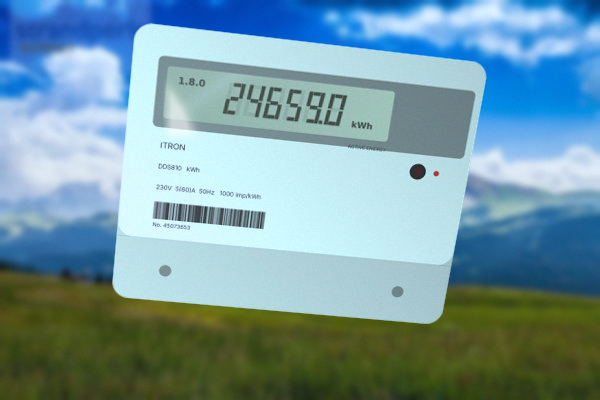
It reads 24659.0
